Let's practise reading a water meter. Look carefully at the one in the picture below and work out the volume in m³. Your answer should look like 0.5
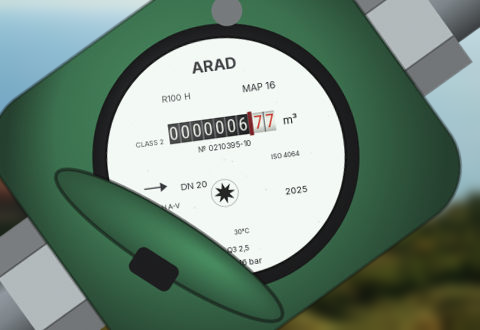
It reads 6.77
